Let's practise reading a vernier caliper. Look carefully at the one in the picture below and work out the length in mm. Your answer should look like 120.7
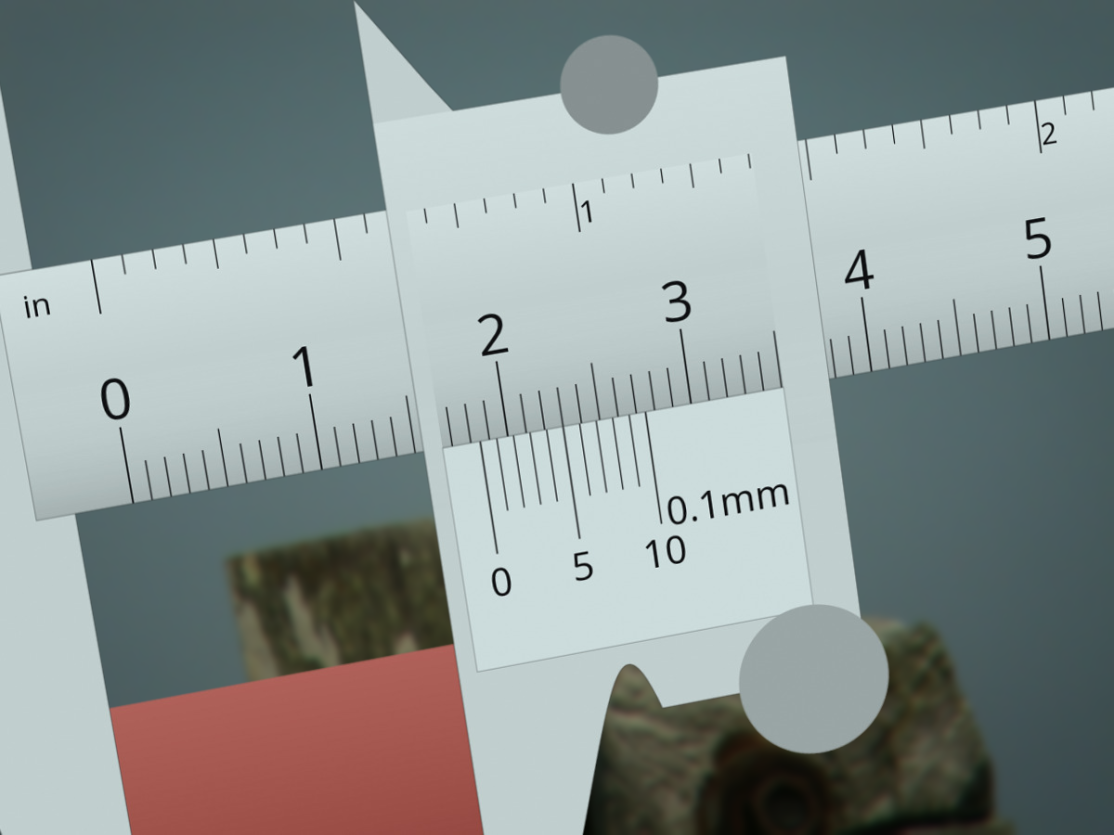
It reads 18.5
